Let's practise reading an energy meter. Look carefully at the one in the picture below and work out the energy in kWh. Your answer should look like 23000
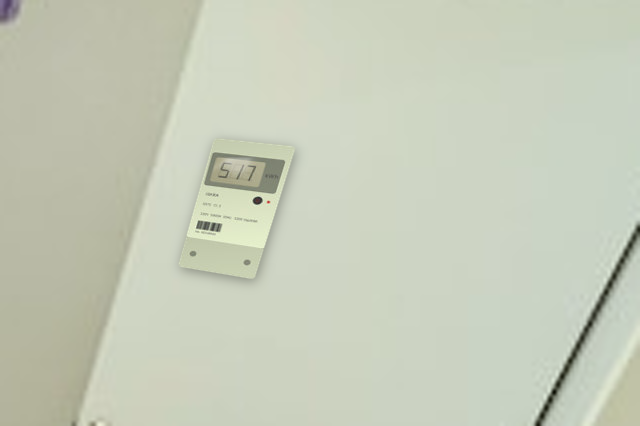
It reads 517
